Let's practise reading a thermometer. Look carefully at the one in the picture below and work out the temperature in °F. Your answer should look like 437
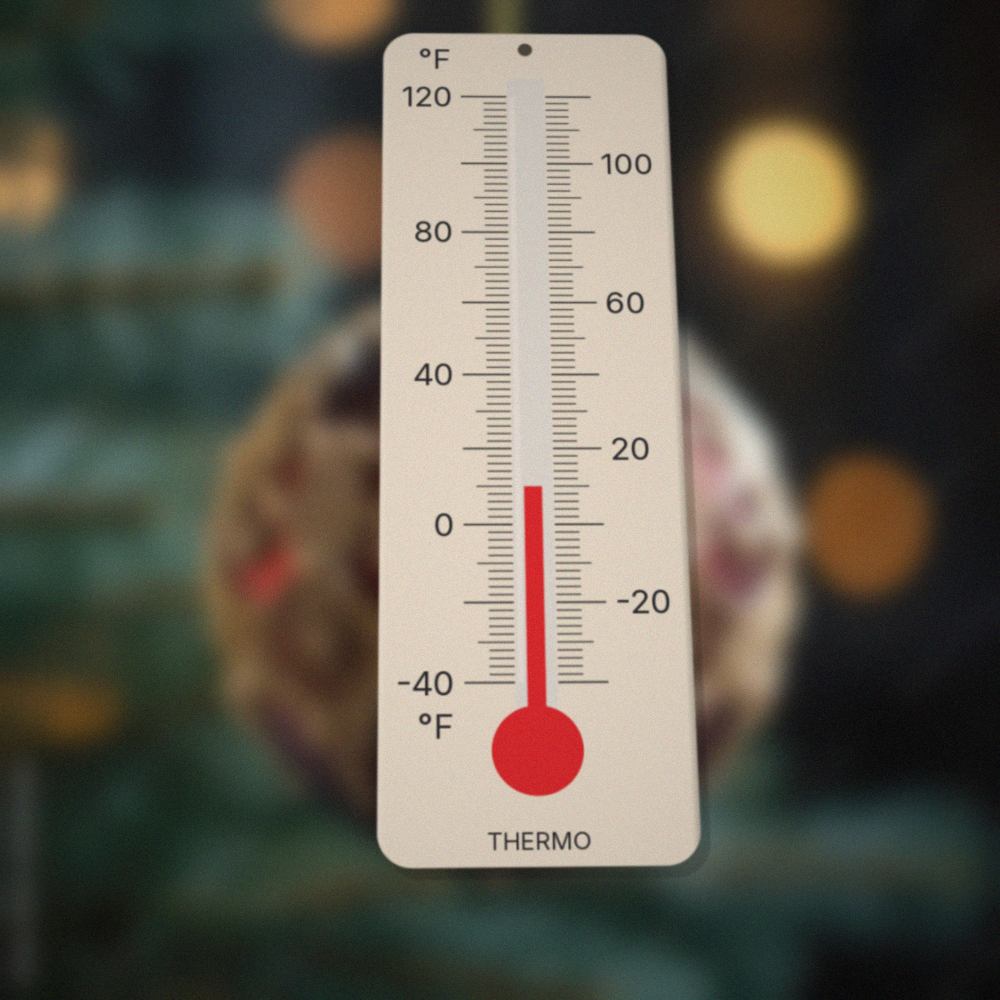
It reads 10
